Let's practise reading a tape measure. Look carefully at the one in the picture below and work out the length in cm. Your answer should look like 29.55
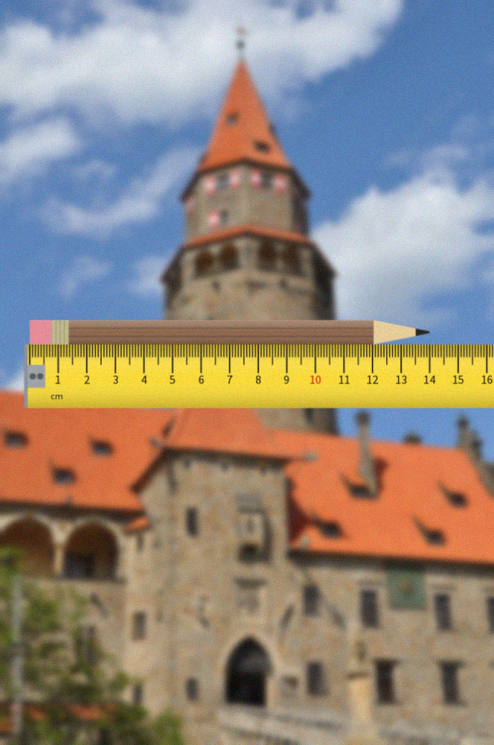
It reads 14
